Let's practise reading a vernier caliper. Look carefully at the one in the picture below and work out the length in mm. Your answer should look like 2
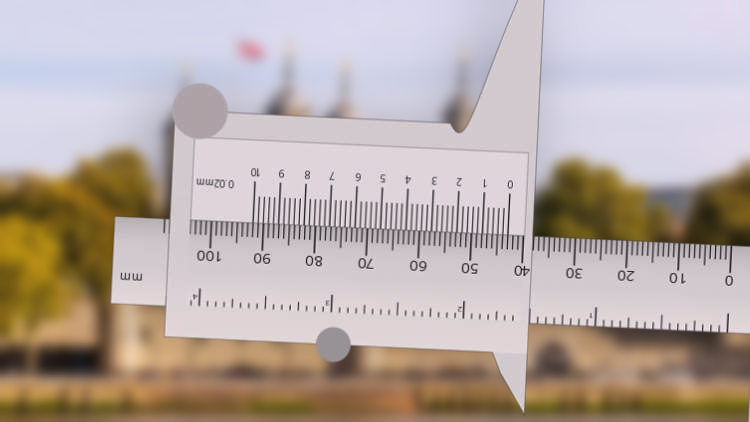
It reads 43.0
